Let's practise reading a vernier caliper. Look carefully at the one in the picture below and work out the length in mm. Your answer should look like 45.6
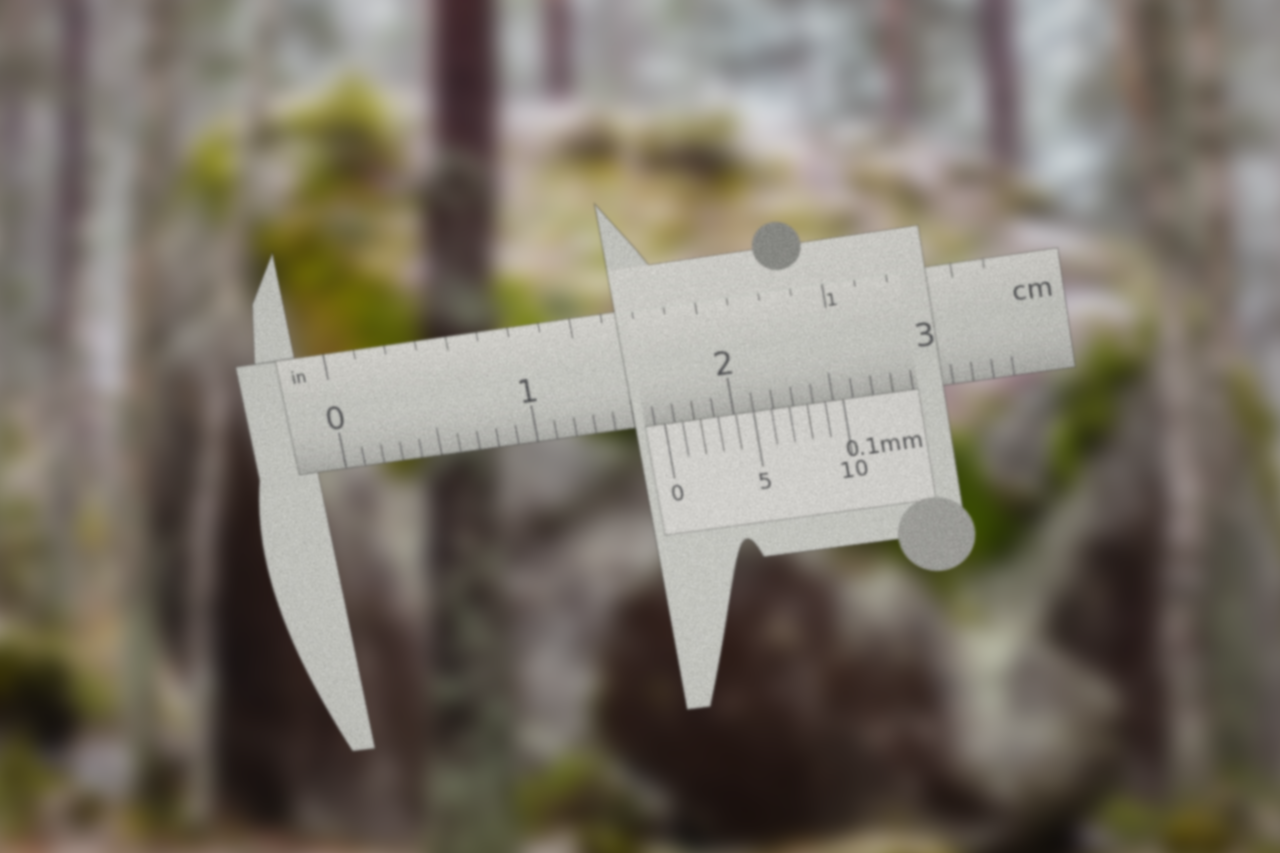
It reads 16.5
